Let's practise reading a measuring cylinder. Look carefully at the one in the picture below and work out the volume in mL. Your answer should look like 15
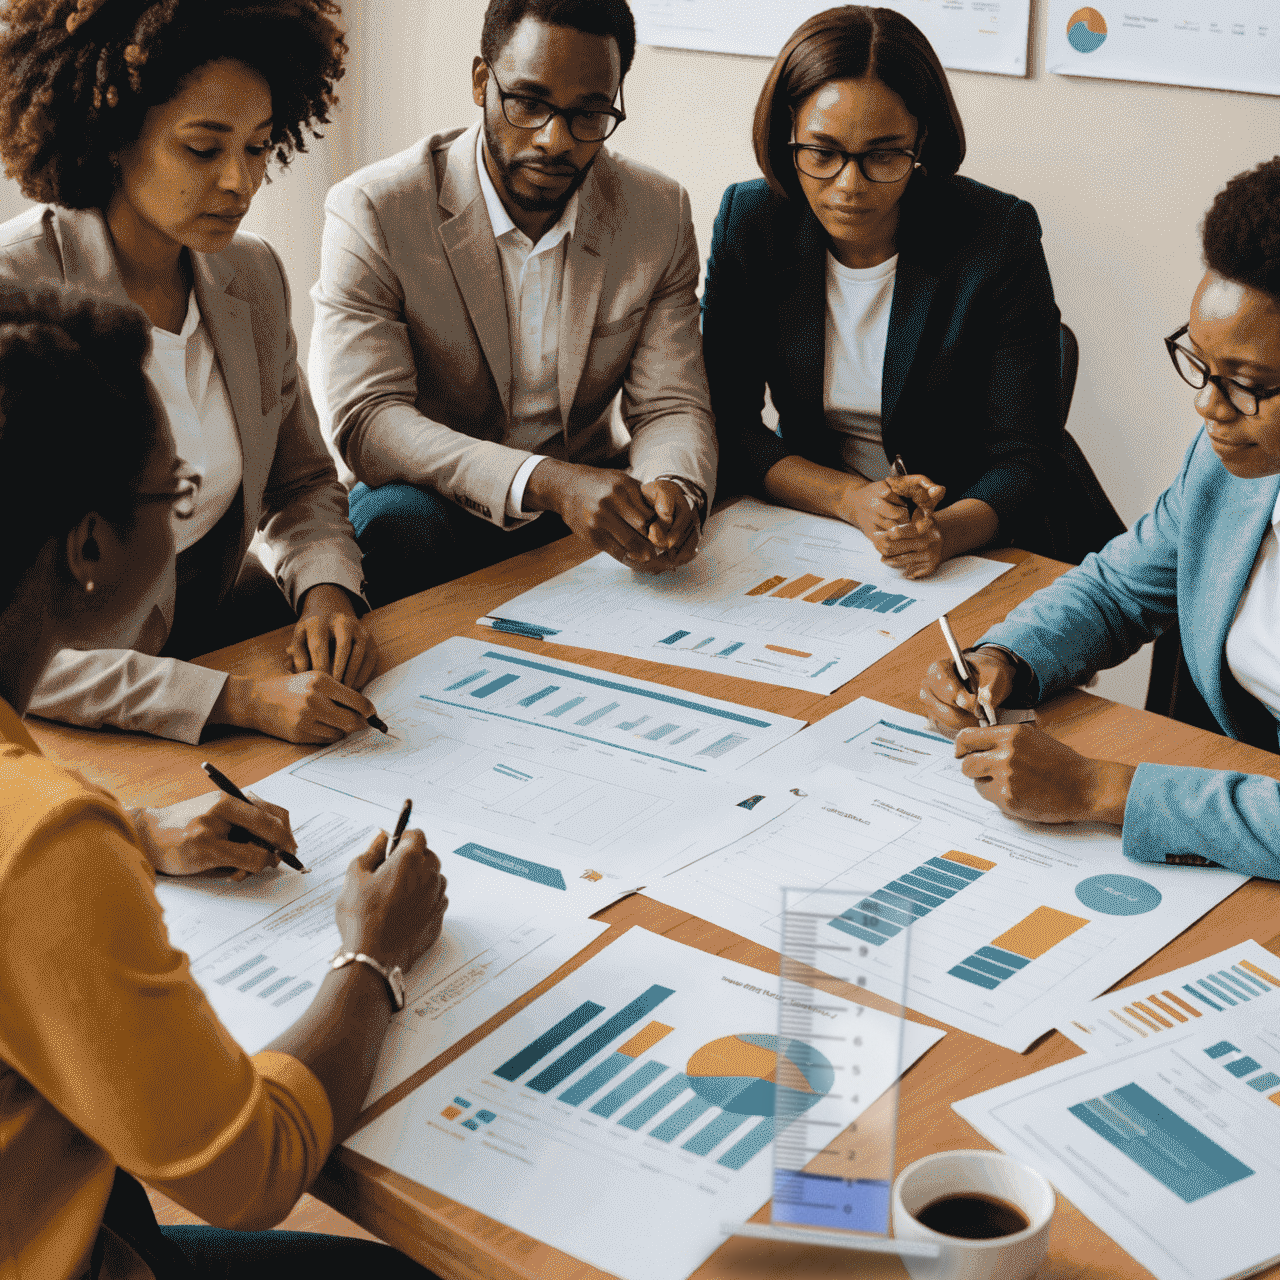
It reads 1
